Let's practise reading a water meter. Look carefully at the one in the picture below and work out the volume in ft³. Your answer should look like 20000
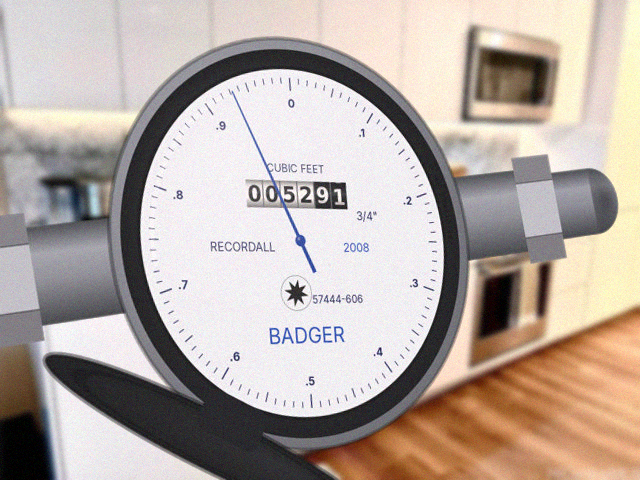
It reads 5290.93
